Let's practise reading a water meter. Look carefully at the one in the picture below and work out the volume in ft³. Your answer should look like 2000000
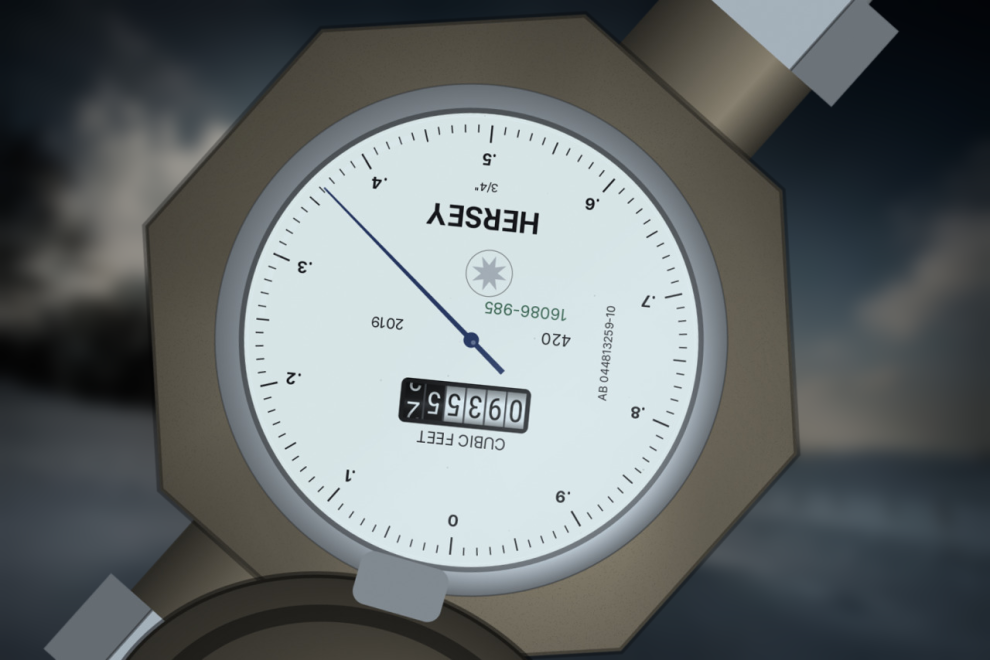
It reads 93552.36
